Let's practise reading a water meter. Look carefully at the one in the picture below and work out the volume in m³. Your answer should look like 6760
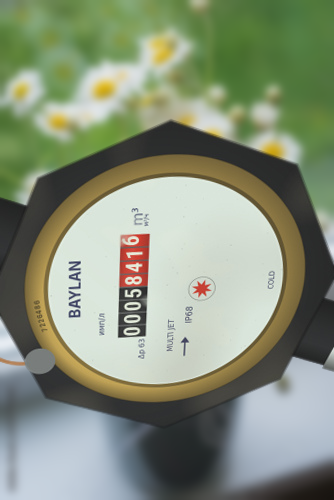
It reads 5.8416
